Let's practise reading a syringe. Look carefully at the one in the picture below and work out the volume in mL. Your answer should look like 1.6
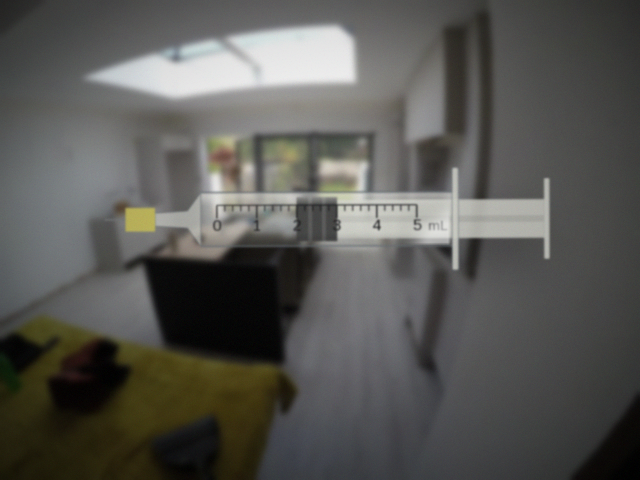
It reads 2
